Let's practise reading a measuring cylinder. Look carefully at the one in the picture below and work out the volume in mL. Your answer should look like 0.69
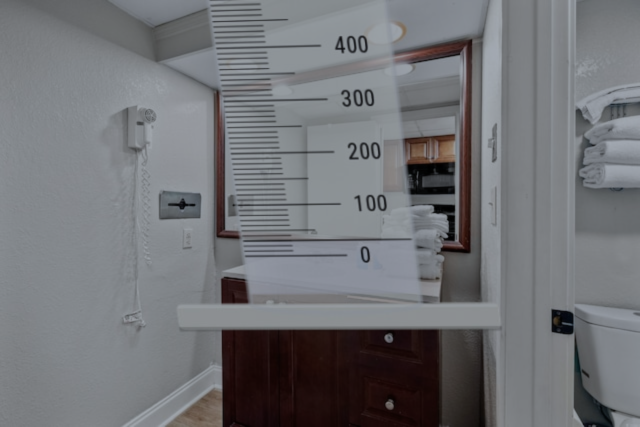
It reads 30
